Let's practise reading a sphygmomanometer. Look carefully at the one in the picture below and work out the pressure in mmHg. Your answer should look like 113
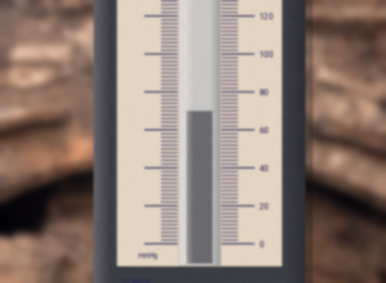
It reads 70
